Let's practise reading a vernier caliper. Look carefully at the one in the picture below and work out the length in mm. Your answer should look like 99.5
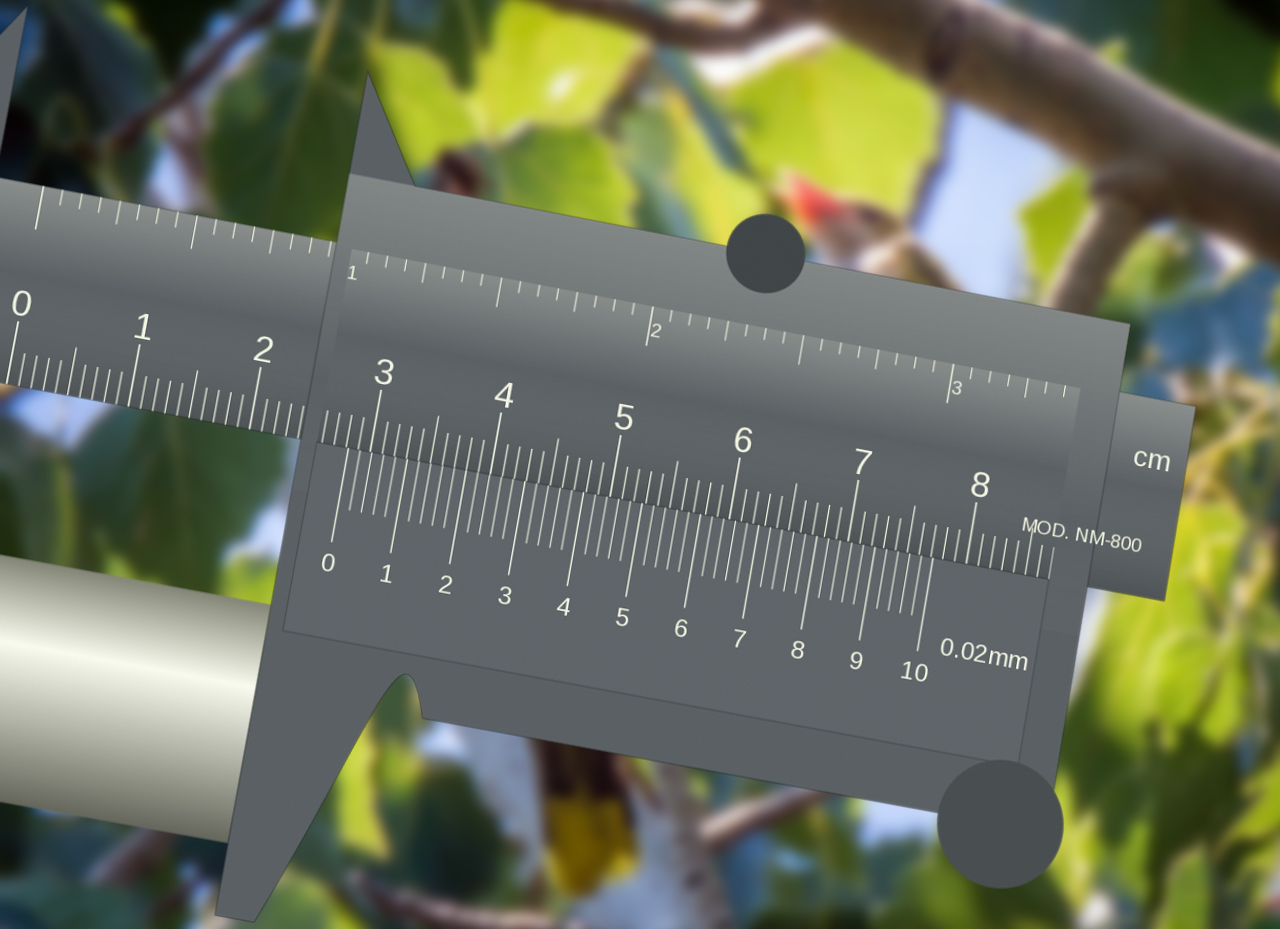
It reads 28.2
